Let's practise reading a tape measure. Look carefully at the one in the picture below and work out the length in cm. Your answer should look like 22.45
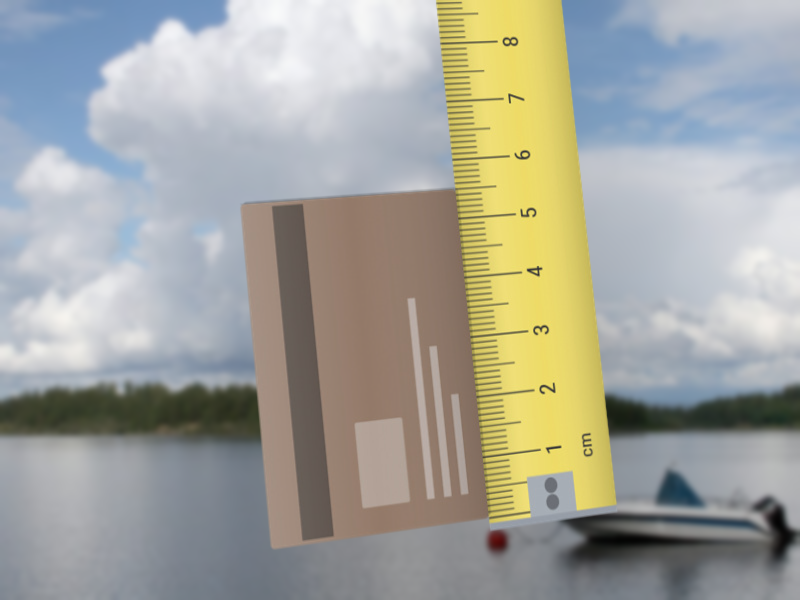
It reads 5.5
